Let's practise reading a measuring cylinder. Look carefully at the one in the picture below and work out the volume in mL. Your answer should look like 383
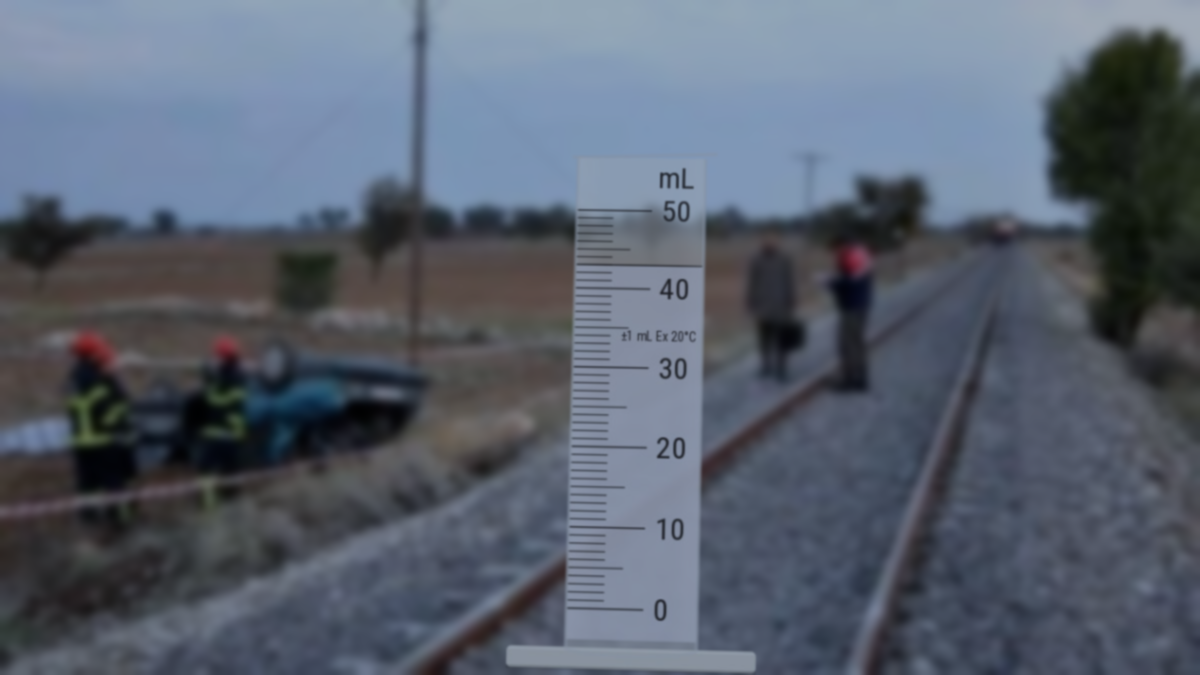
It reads 43
